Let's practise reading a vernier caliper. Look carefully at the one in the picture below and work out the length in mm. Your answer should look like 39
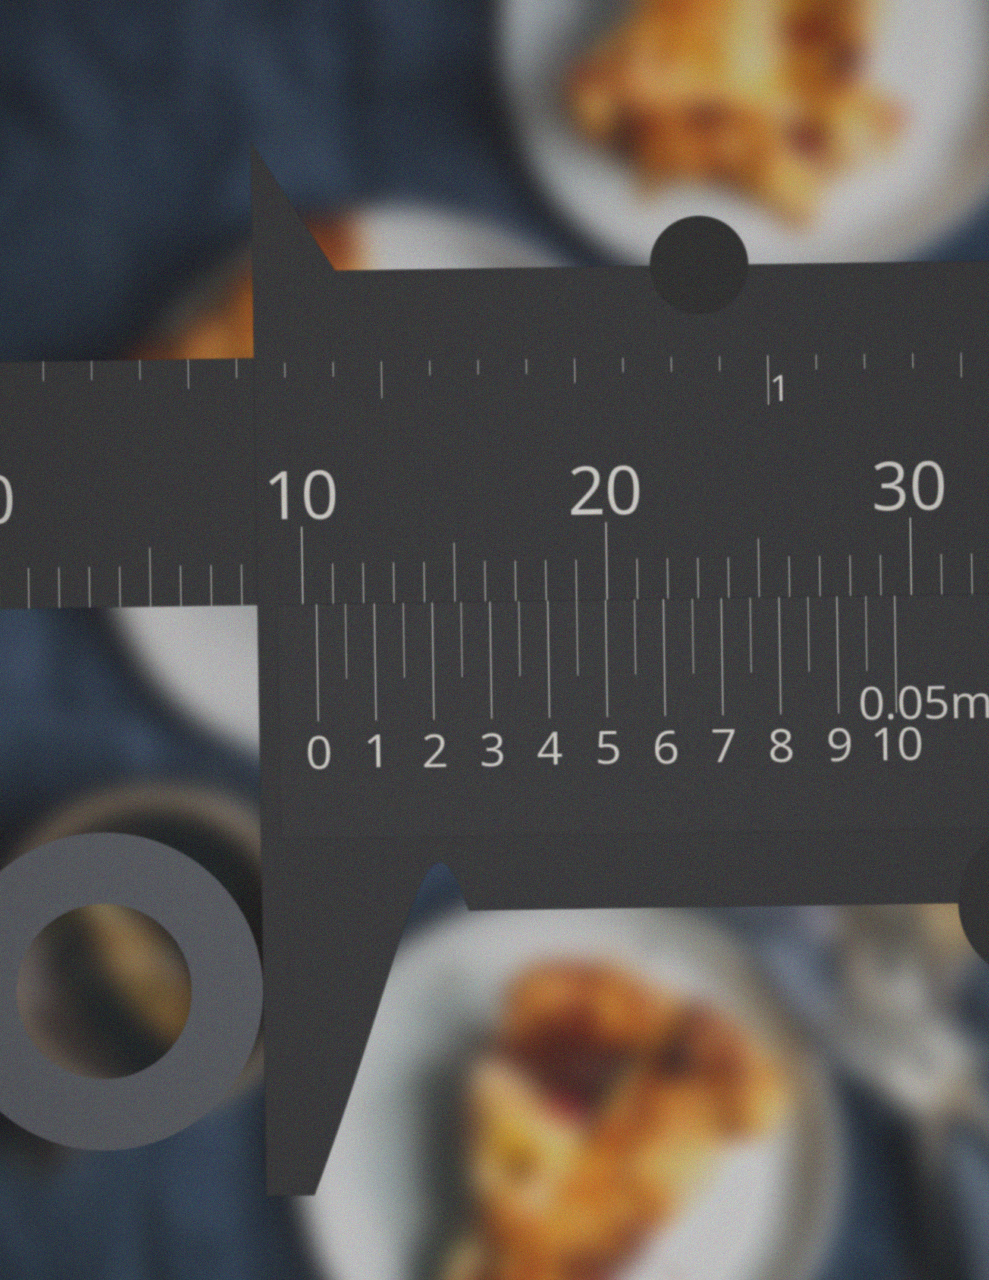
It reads 10.45
